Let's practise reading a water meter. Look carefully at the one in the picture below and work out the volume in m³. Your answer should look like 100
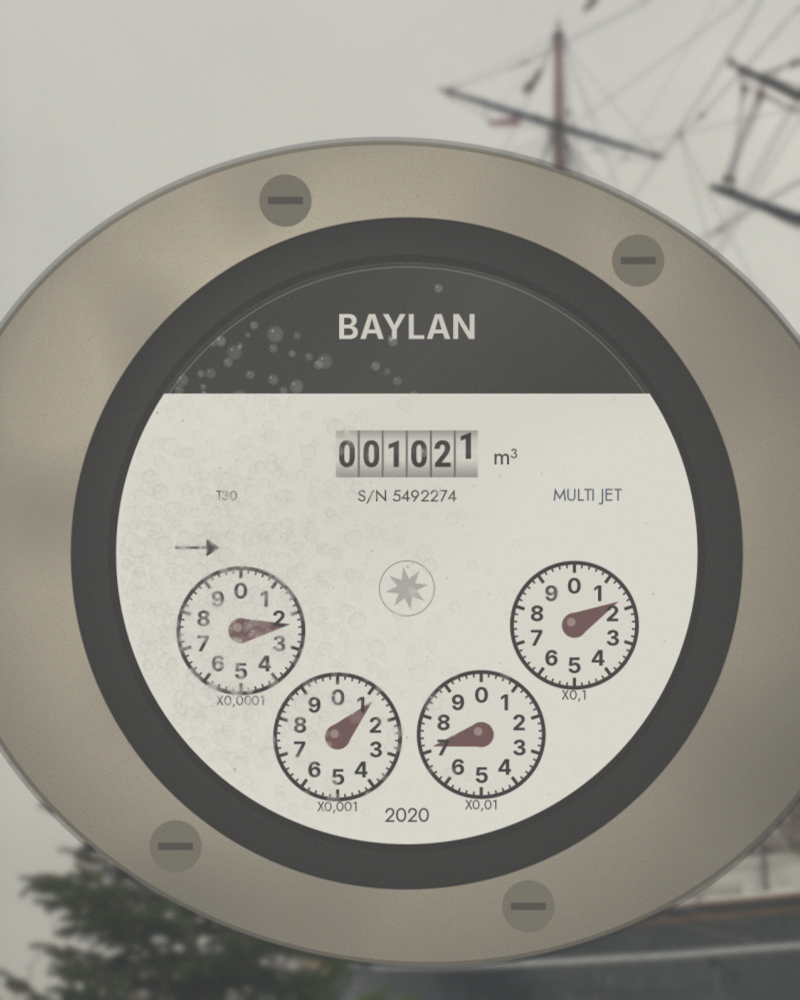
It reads 1021.1712
